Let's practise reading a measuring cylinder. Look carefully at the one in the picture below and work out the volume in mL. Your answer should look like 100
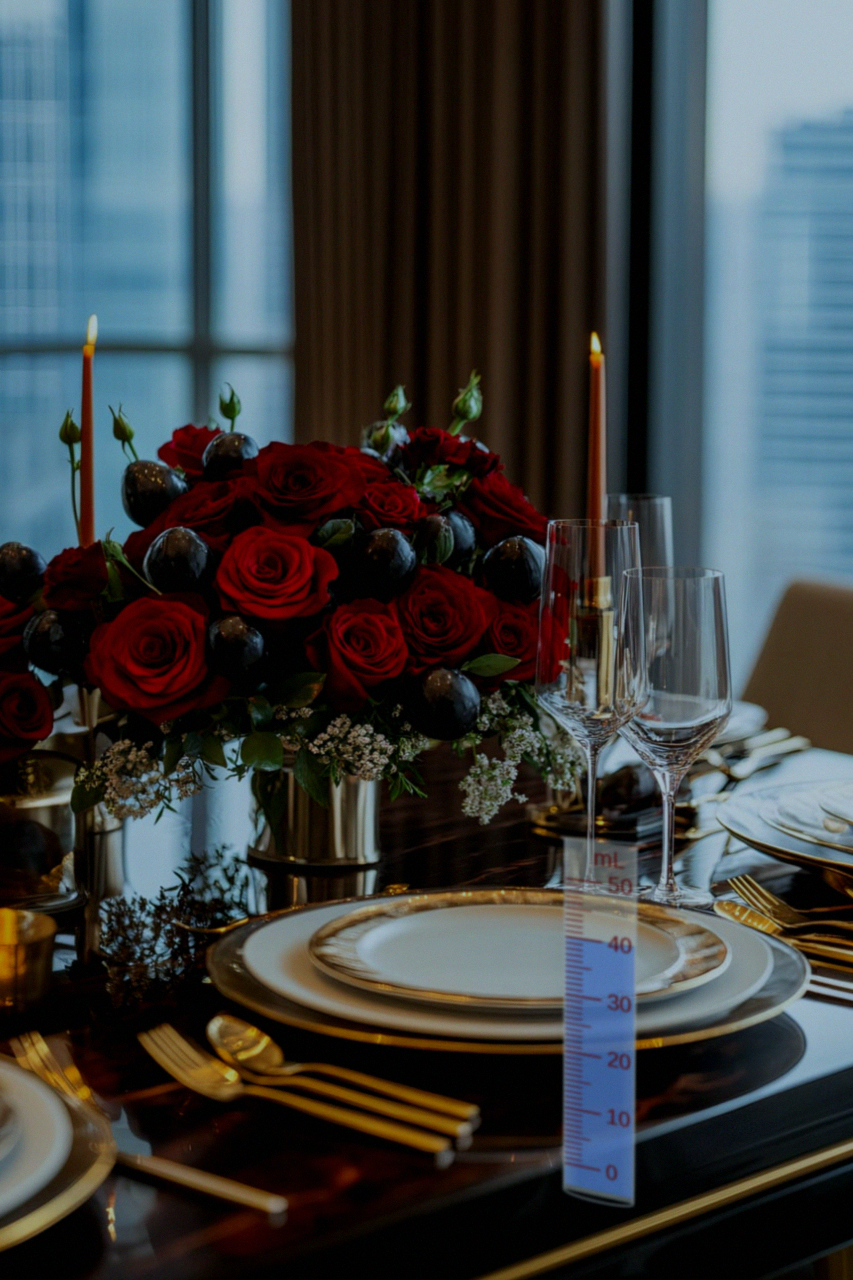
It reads 40
